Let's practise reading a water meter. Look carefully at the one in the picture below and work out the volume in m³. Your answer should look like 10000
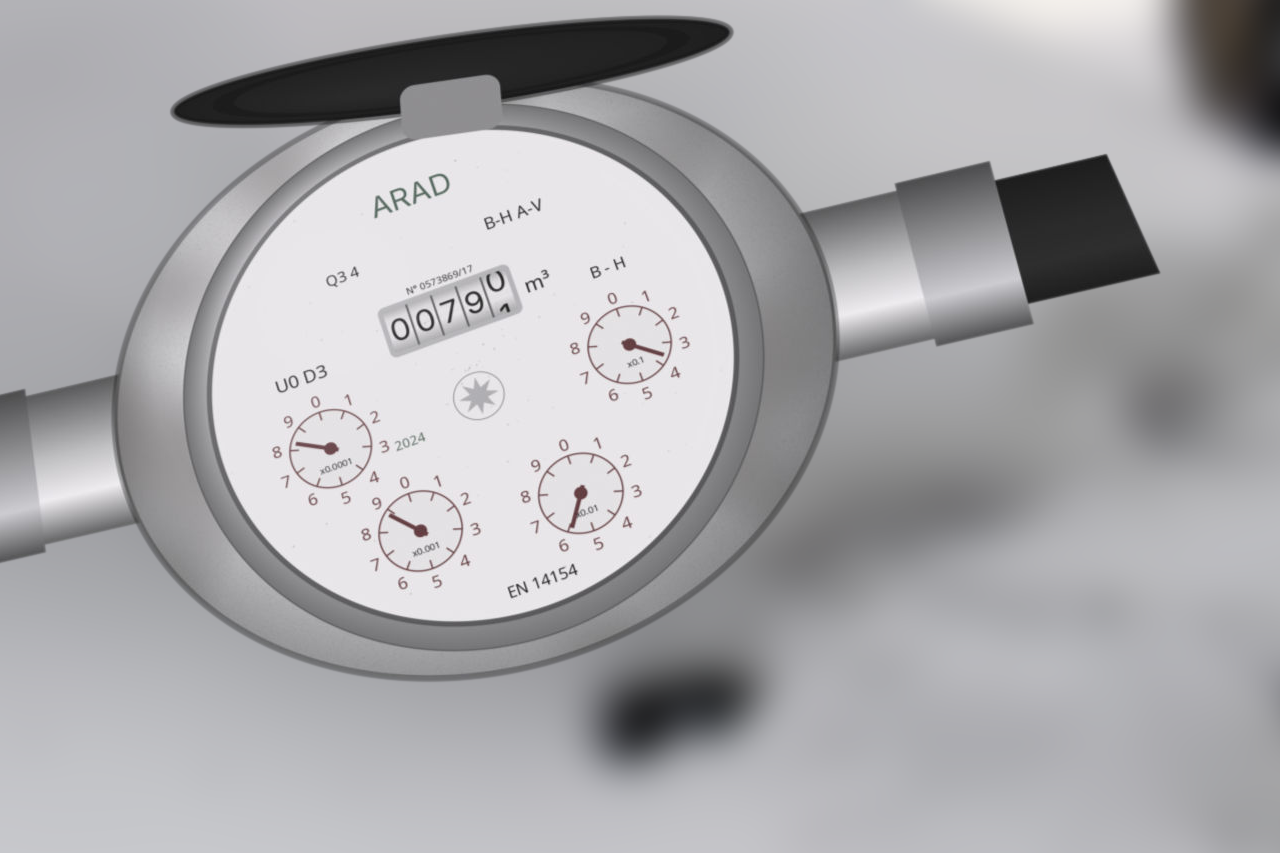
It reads 790.3588
